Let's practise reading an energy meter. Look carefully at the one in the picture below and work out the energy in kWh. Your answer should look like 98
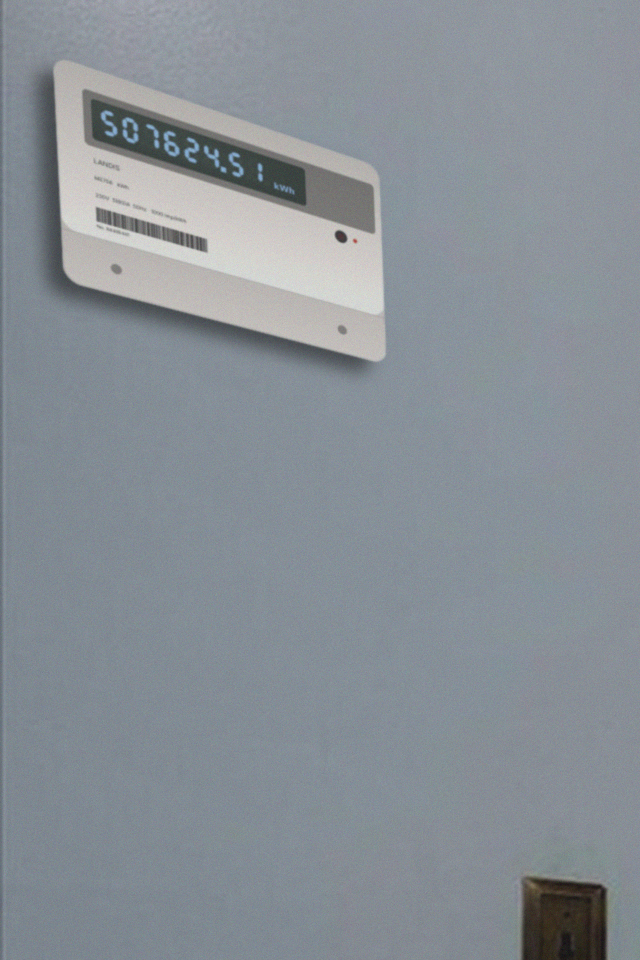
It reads 507624.51
